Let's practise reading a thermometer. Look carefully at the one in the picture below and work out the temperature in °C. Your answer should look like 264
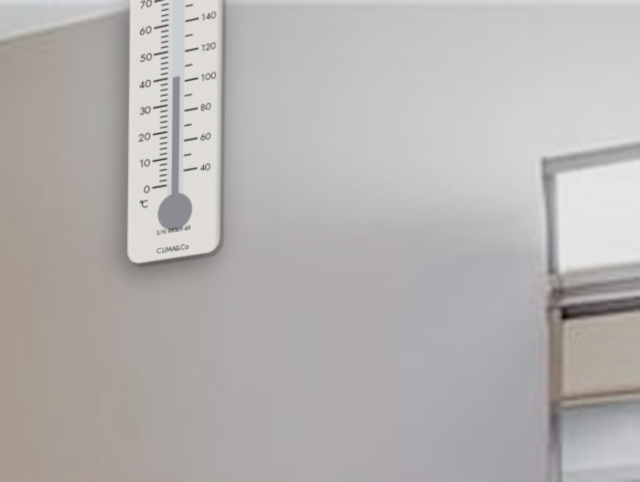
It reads 40
